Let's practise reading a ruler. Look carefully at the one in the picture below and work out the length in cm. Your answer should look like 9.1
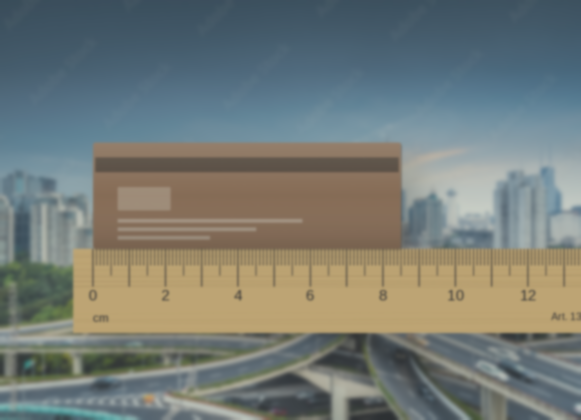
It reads 8.5
